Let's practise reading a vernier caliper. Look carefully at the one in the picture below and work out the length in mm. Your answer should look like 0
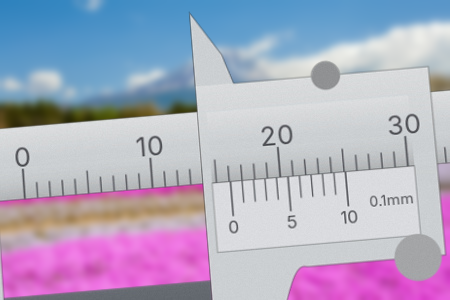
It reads 16.1
